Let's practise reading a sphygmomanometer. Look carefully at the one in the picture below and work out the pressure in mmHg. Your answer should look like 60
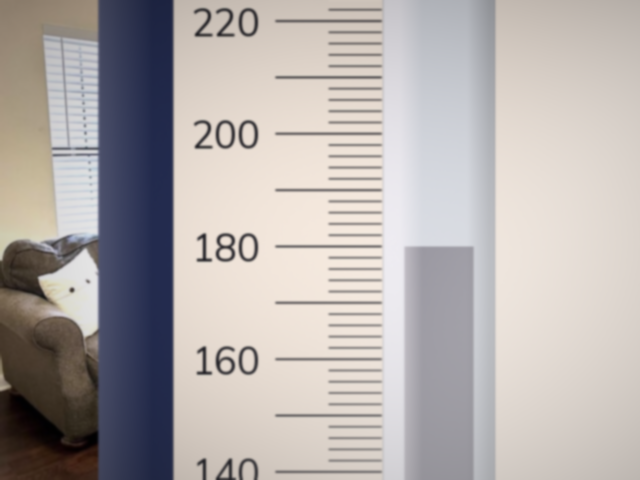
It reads 180
